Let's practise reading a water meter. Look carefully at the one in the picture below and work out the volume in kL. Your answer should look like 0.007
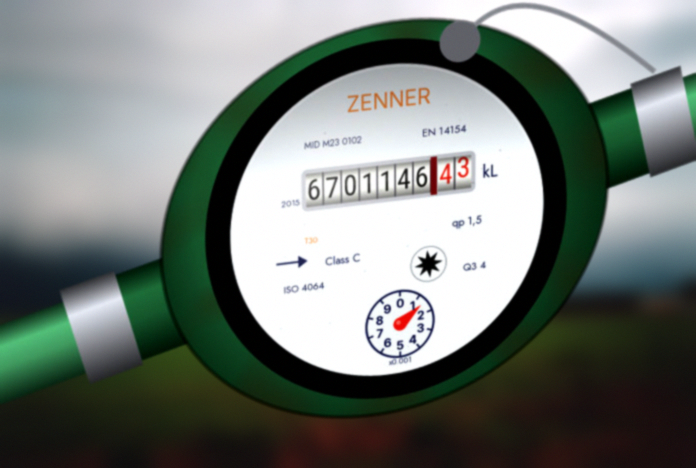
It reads 6701146.431
